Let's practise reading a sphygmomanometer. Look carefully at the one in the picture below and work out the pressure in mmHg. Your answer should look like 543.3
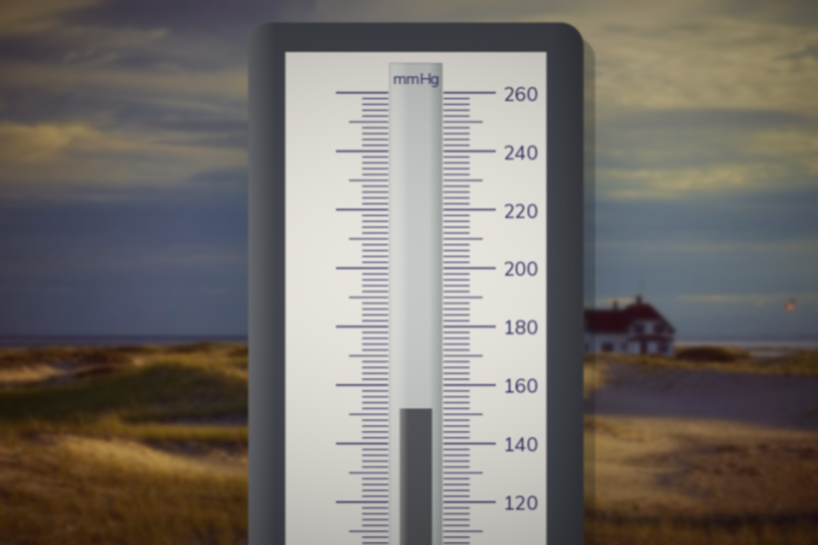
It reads 152
